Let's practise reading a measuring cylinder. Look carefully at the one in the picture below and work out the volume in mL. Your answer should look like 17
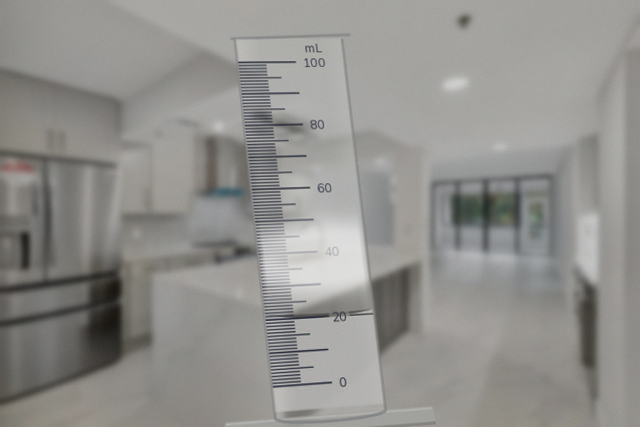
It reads 20
